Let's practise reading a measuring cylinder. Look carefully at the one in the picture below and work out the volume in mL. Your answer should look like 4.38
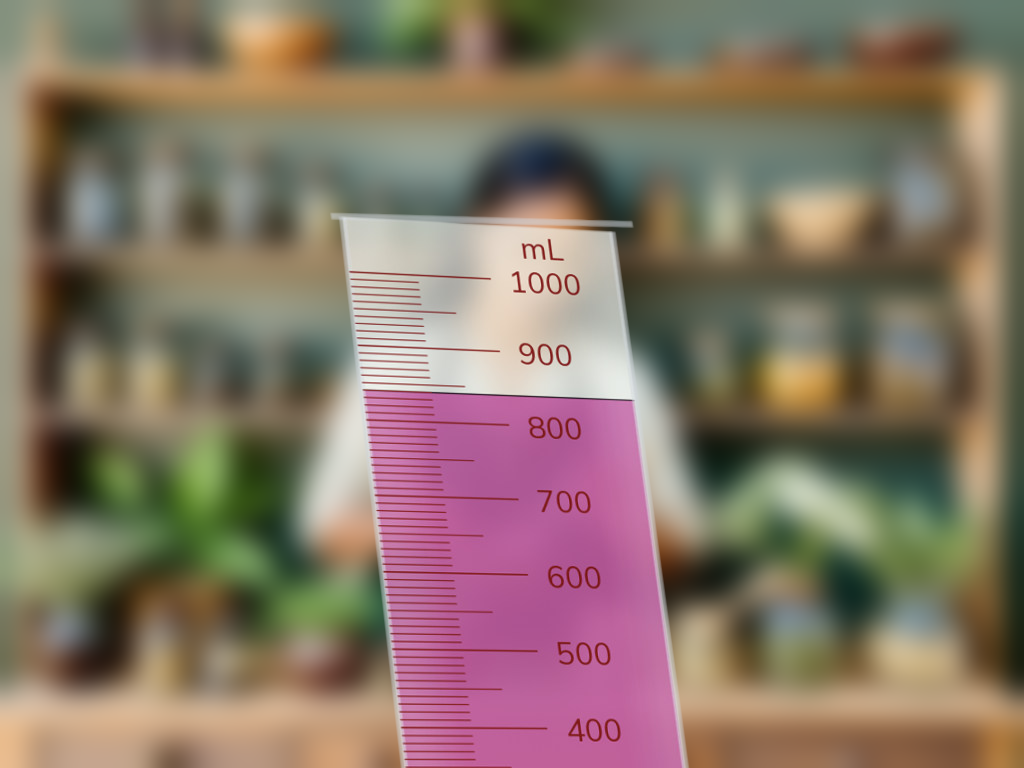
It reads 840
